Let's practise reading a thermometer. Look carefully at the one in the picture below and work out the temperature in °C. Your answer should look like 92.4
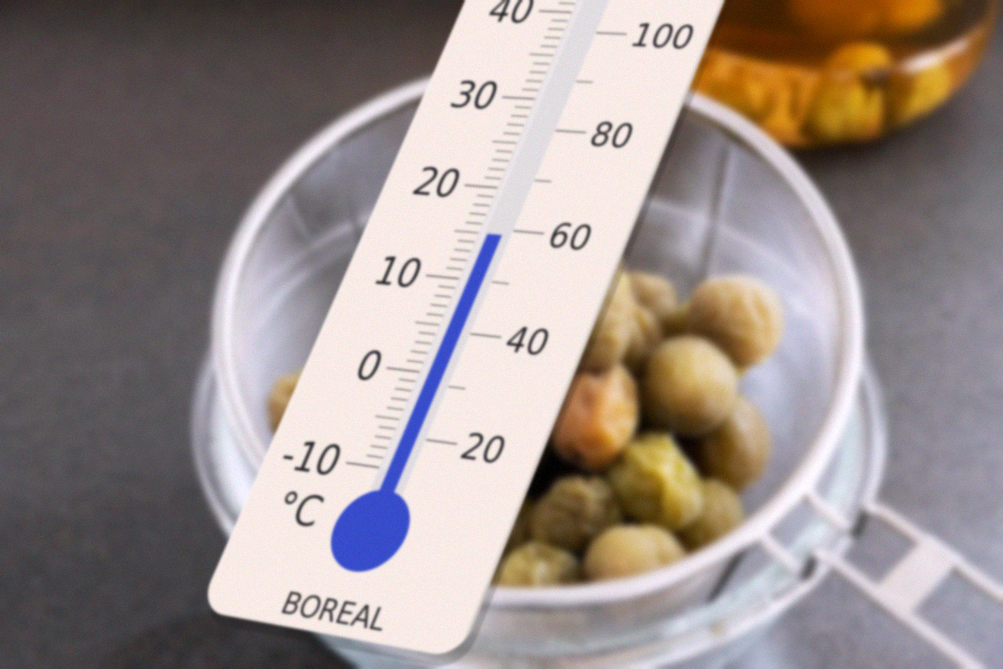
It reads 15
